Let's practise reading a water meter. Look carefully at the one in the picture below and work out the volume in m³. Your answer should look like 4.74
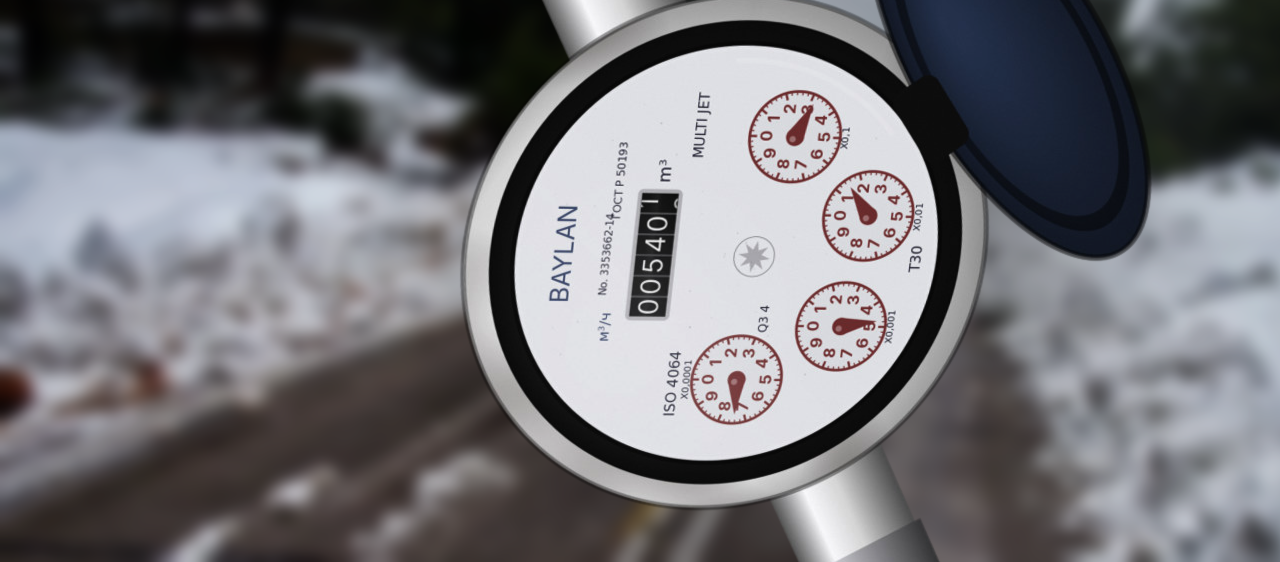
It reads 5401.3147
